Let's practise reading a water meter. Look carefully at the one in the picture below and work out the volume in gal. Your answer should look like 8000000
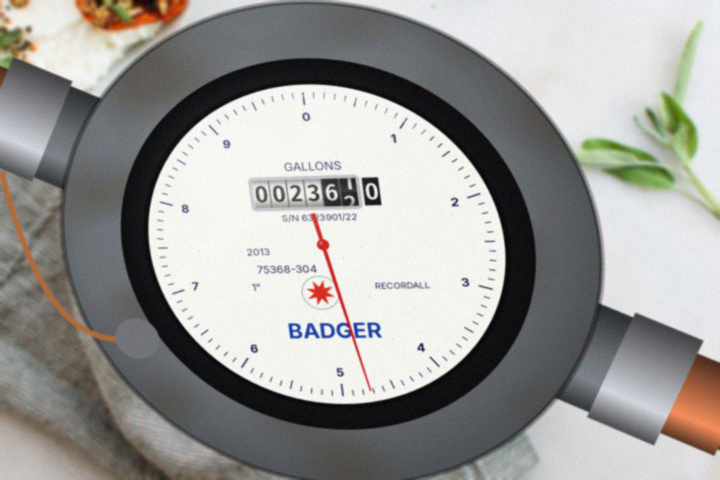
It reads 23614.7
